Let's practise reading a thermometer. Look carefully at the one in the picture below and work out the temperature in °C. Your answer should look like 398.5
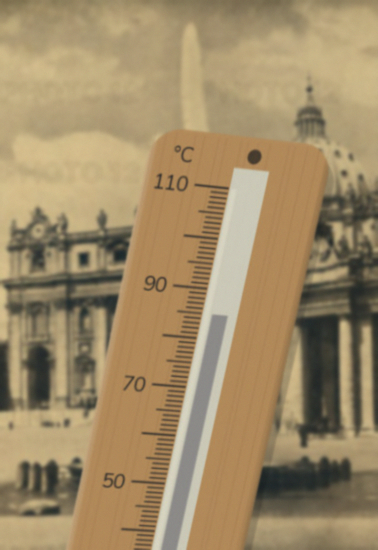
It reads 85
